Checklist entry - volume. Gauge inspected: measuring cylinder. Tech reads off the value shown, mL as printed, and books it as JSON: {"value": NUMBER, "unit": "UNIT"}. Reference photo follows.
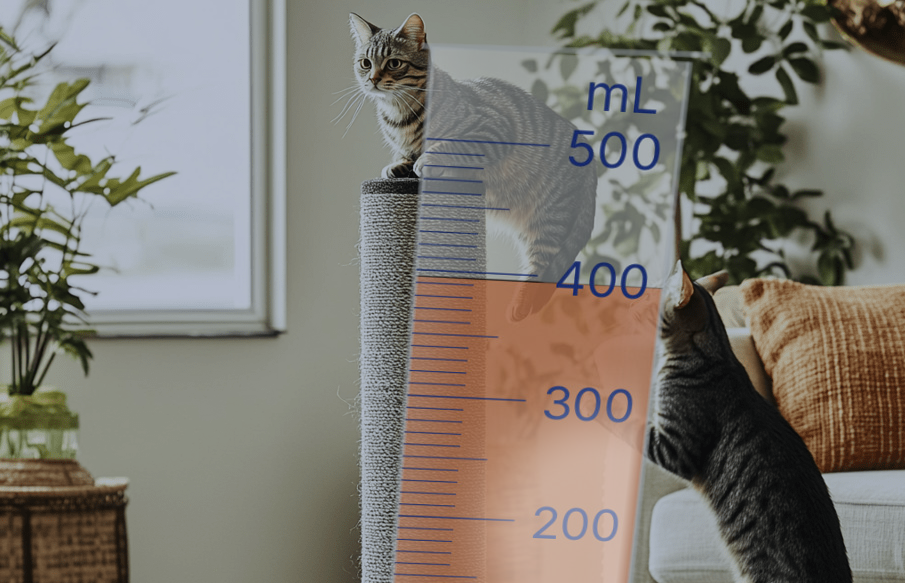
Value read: {"value": 395, "unit": "mL"}
